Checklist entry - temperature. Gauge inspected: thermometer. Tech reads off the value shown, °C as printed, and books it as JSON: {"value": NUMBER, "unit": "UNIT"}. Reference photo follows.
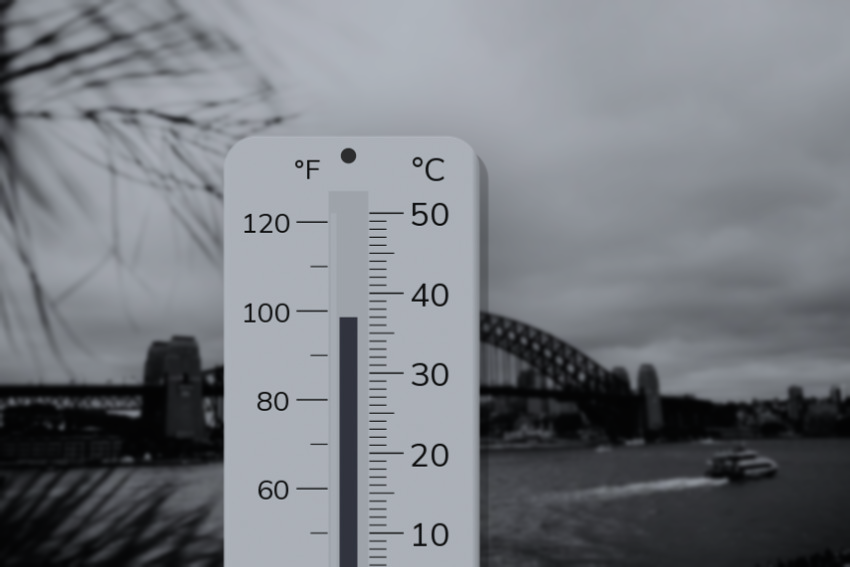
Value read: {"value": 37, "unit": "°C"}
